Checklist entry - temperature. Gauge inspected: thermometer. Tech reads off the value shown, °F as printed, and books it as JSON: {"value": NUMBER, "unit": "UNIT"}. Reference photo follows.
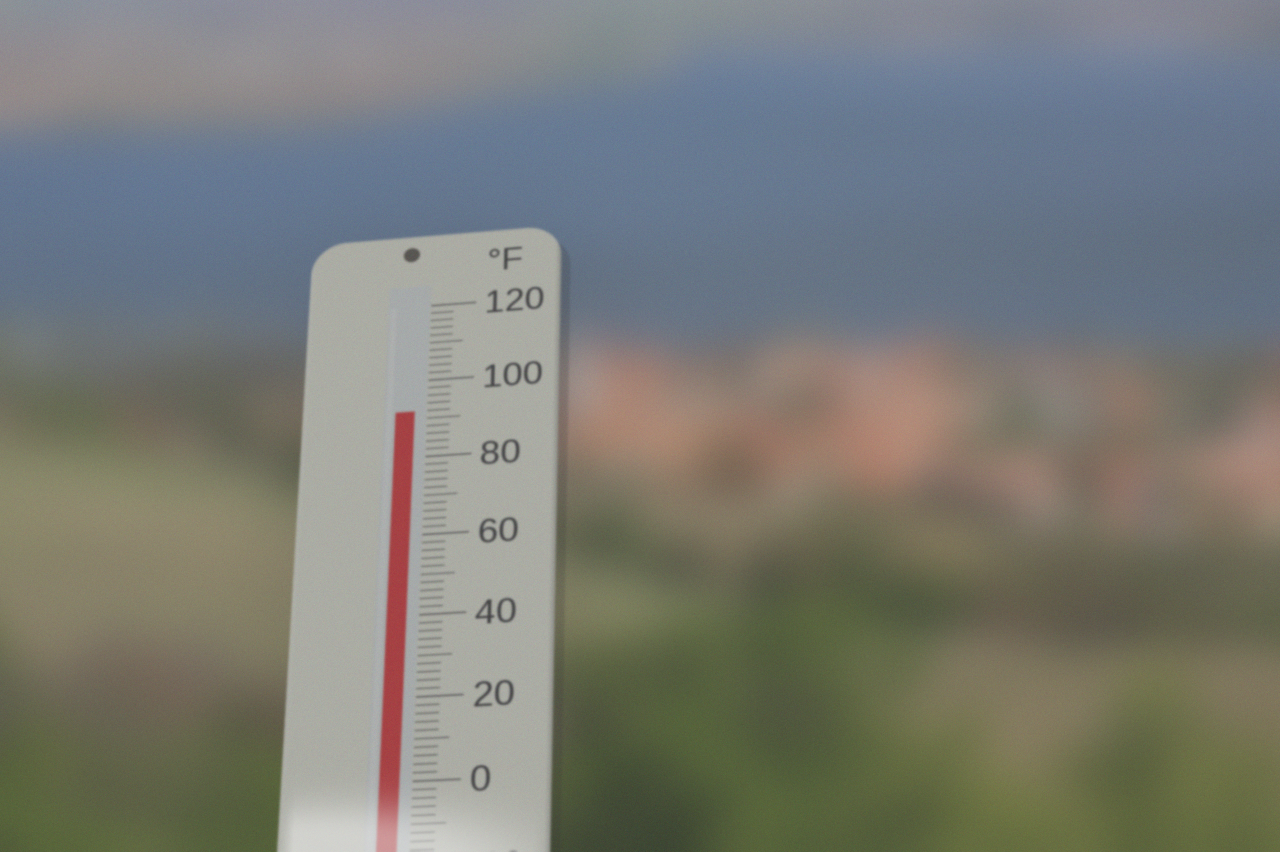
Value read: {"value": 92, "unit": "°F"}
